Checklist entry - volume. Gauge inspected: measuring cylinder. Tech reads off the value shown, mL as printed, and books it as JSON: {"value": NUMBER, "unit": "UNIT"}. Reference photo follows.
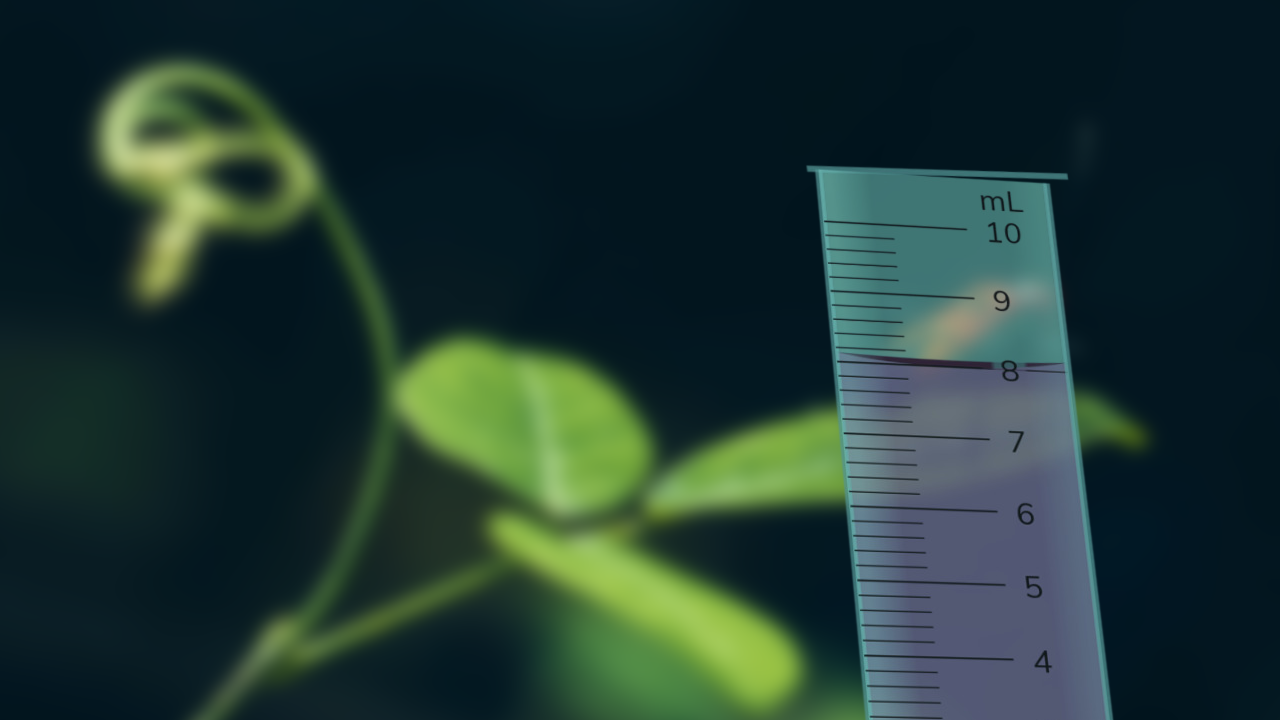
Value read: {"value": 8, "unit": "mL"}
